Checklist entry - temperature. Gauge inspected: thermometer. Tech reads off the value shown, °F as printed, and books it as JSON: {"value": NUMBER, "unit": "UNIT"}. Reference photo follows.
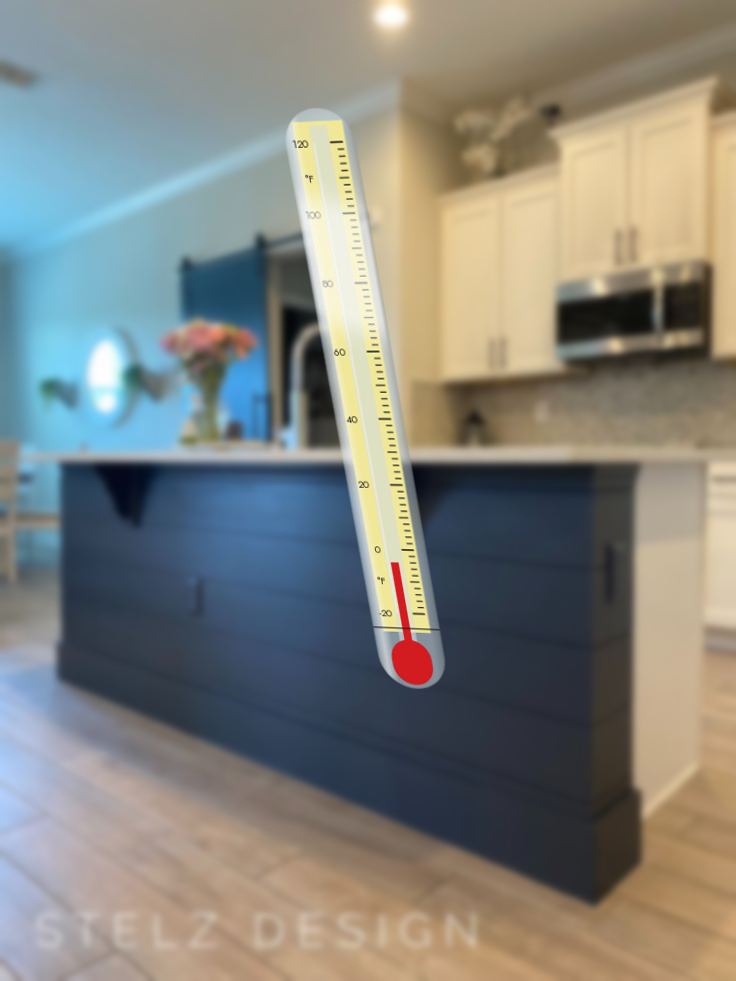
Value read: {"value": -4, "unit": "°F"}
